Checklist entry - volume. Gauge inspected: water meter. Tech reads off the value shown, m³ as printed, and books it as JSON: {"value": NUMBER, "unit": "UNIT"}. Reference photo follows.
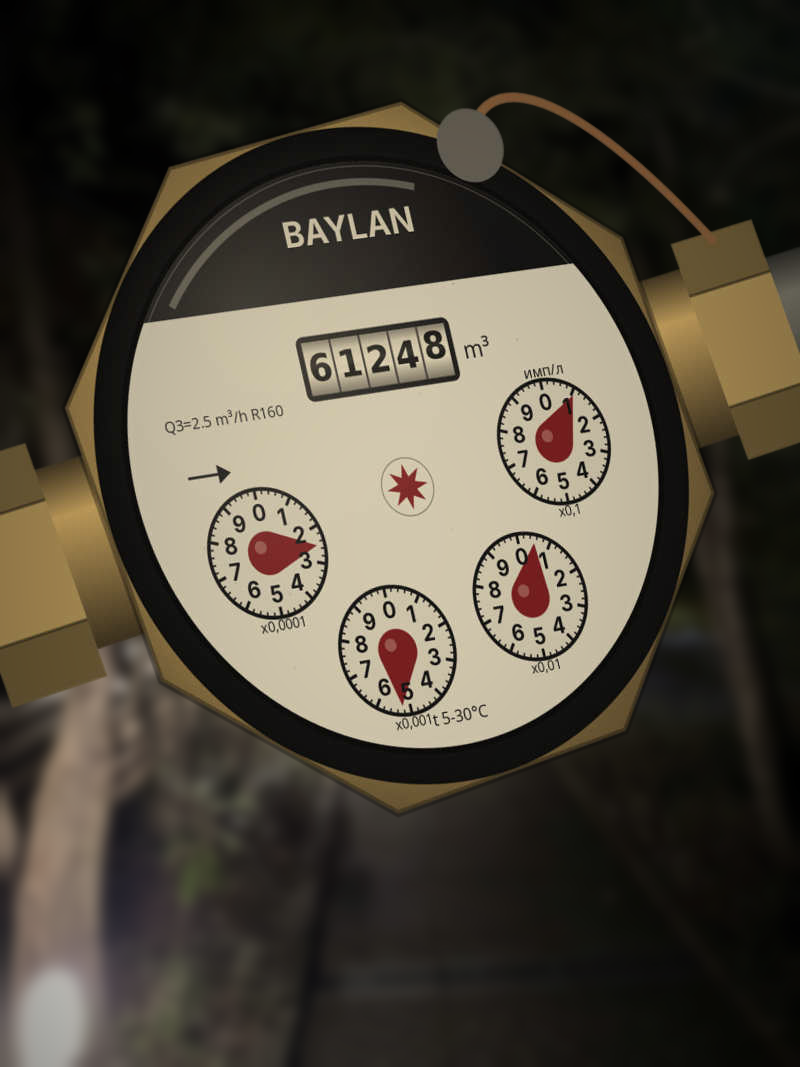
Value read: {"value": 61248.1052, "unit": "m³"}
